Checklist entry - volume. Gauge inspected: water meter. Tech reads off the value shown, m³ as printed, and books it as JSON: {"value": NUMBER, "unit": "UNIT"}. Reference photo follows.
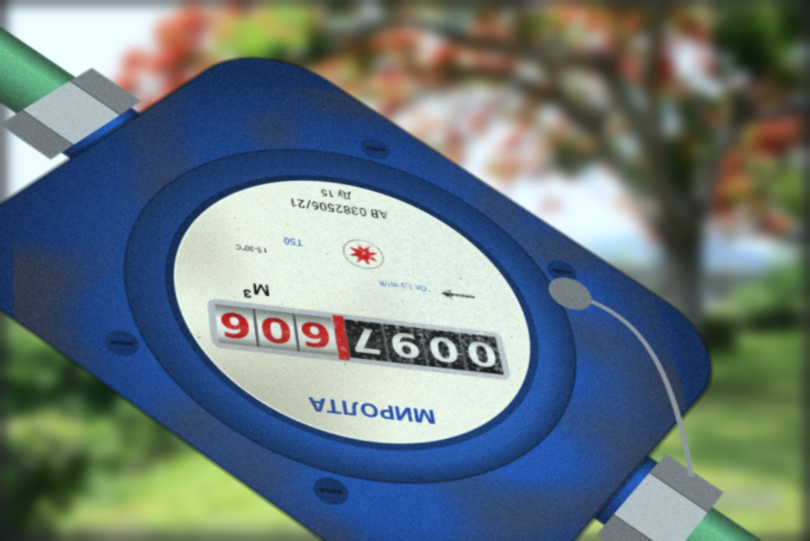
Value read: {"value": 97.606, "unit": "m³"}
